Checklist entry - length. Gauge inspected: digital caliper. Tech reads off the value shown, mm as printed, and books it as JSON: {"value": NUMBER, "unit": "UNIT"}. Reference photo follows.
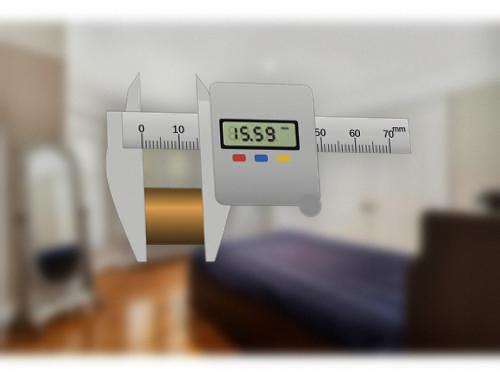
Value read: {"value": 15.59, "unit": "mm"}
